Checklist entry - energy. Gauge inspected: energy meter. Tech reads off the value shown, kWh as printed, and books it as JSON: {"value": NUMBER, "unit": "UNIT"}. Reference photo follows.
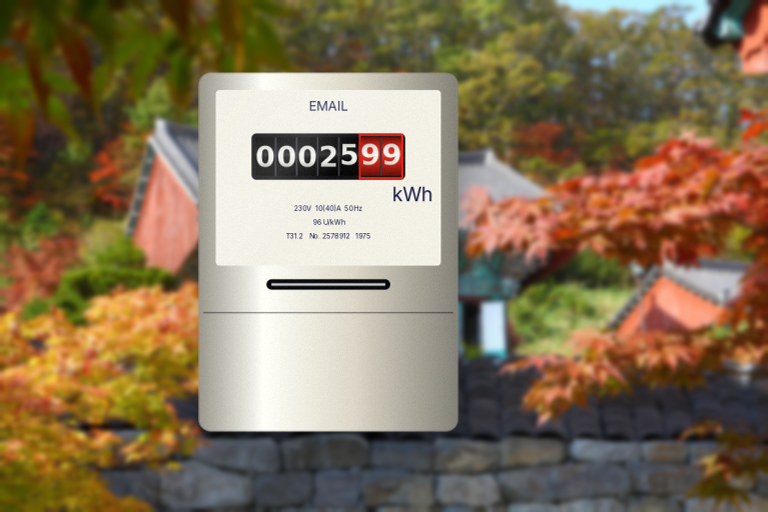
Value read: {"value": 25.99, "unit": "kWh"}
